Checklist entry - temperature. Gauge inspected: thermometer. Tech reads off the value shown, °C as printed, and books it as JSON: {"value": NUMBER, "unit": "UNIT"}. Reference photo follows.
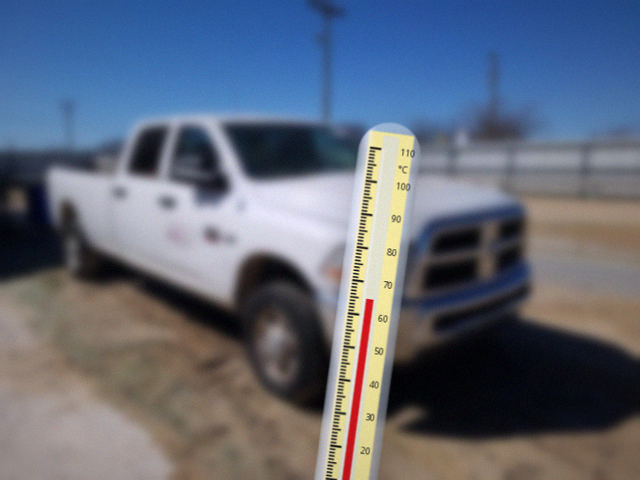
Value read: {"value": 65, "unit": "°C"}
